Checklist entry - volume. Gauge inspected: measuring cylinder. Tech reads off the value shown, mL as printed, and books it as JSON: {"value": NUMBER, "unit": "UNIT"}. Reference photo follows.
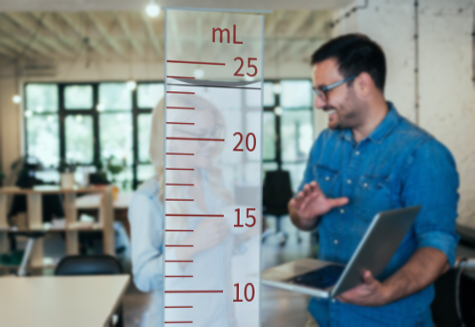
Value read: {"value": 23.5, "unit": "mL"}
